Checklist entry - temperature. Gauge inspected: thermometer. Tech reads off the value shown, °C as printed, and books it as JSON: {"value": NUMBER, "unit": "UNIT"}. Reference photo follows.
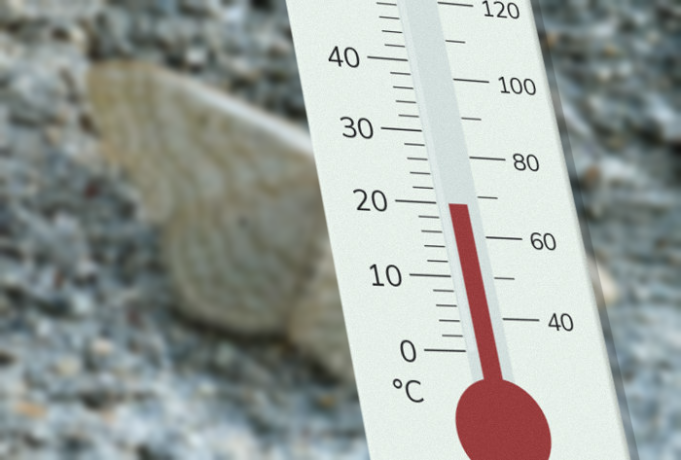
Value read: {"value": 20, "unit": "°C"}
